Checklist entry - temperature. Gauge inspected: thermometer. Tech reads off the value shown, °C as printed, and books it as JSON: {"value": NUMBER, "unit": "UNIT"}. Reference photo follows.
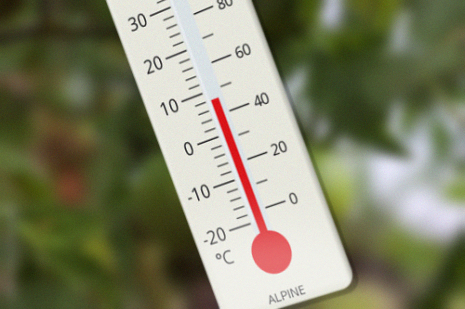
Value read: {"value": 8, "unit": "°C"}
